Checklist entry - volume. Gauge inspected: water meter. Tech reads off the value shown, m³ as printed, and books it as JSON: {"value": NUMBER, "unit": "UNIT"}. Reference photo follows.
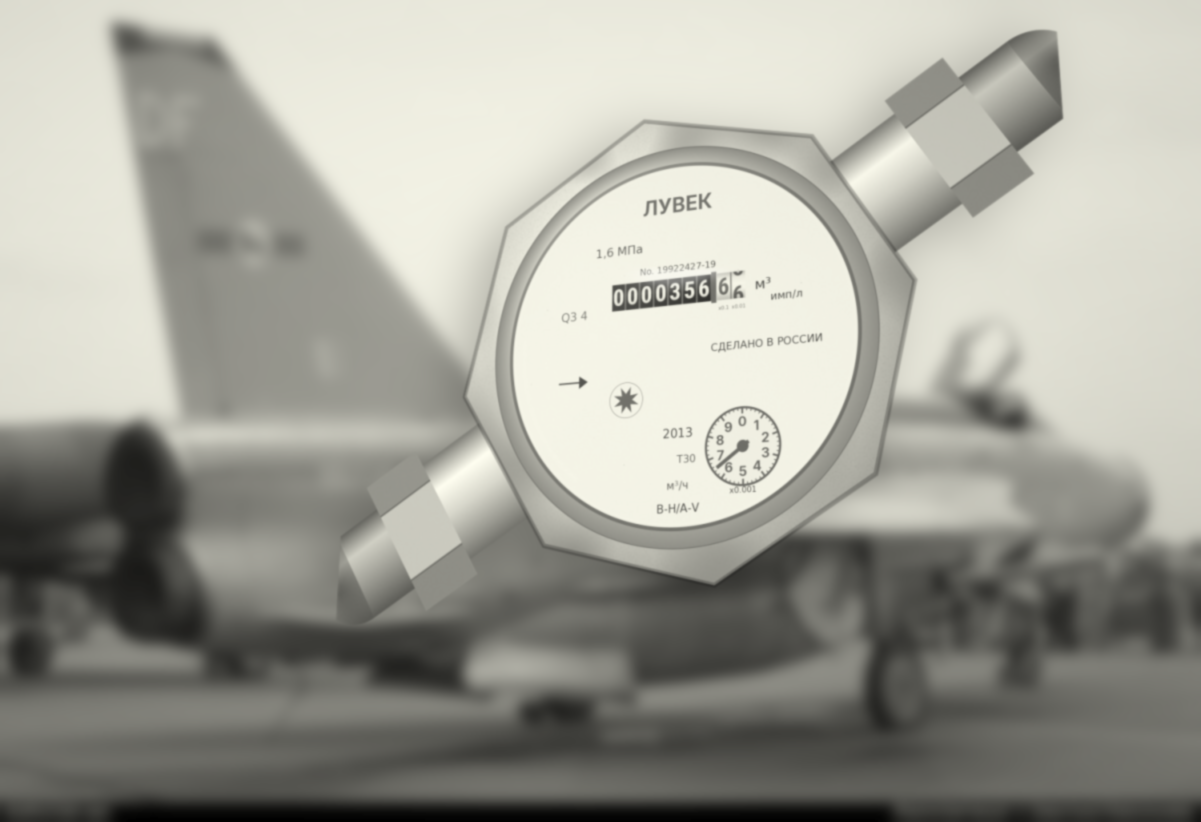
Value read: {"value": 356.656, "unit": "m³"}
